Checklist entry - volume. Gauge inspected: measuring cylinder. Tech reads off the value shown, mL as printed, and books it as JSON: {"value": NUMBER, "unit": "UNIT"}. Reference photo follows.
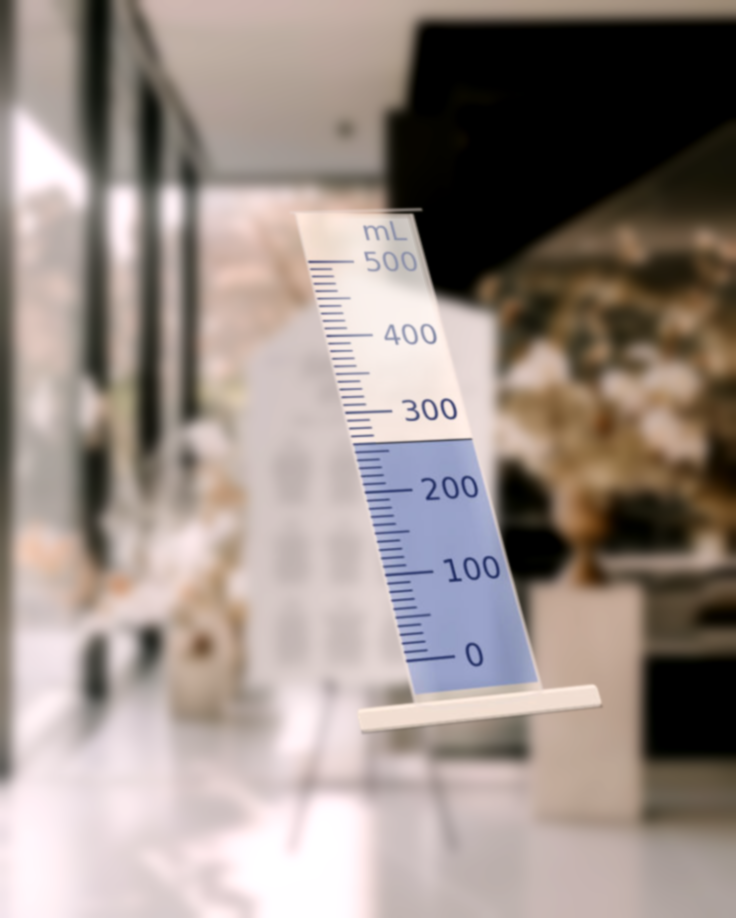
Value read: {"value": 260, "unit": "mL"}
